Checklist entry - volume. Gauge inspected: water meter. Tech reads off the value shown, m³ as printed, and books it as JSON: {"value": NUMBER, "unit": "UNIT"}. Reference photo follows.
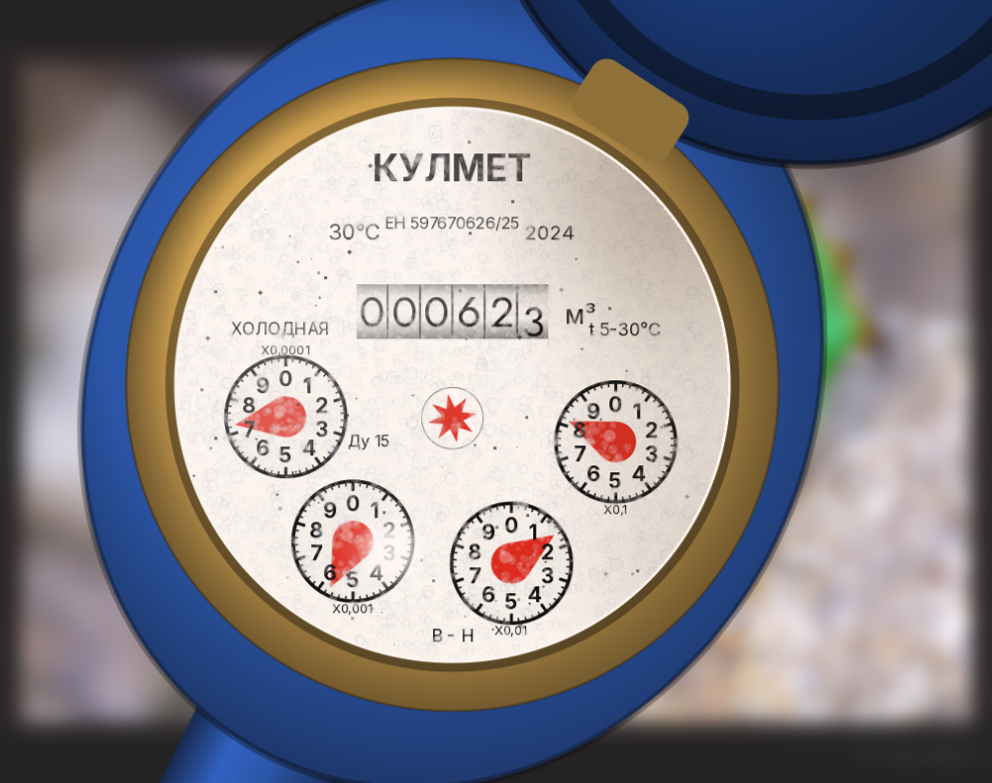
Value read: {"value": 622.8157, "unit": "m³"}
